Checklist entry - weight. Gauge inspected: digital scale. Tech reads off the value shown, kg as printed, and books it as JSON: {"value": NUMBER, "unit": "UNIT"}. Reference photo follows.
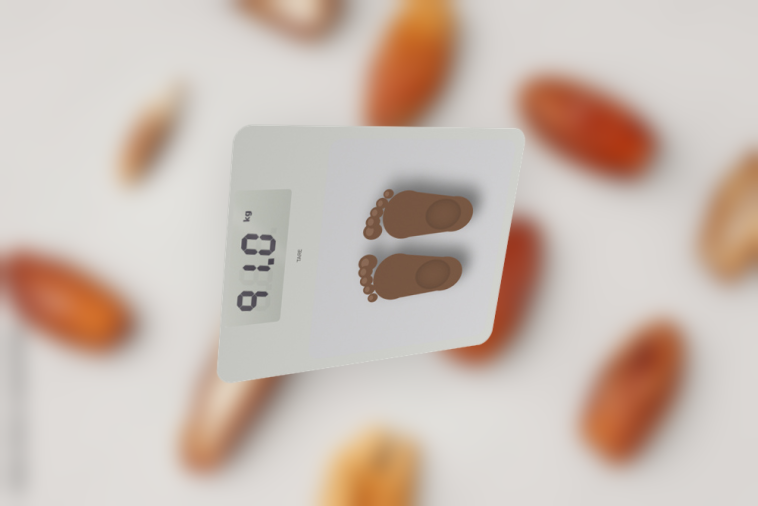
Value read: {"value": 91.0, "unit": "kg"}
